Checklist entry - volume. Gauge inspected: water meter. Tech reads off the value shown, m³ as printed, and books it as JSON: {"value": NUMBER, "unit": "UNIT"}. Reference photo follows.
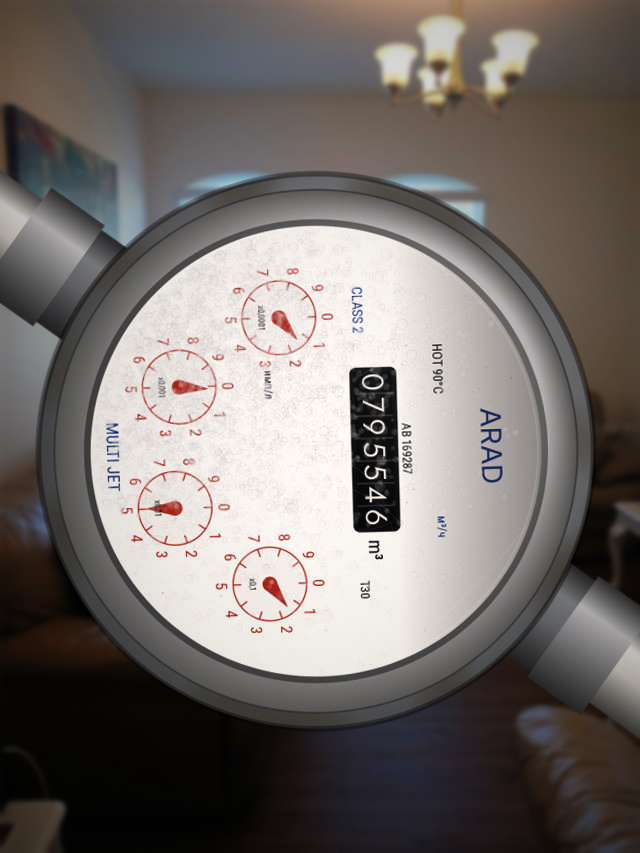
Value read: {"value": 795546.1501, "unit": "m³"}
